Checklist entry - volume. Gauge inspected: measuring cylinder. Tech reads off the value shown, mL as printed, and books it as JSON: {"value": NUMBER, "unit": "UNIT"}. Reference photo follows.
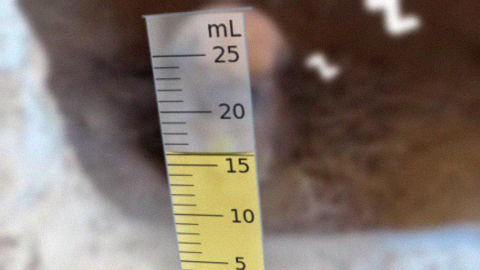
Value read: {"value": 16, "unit": "mL"}
